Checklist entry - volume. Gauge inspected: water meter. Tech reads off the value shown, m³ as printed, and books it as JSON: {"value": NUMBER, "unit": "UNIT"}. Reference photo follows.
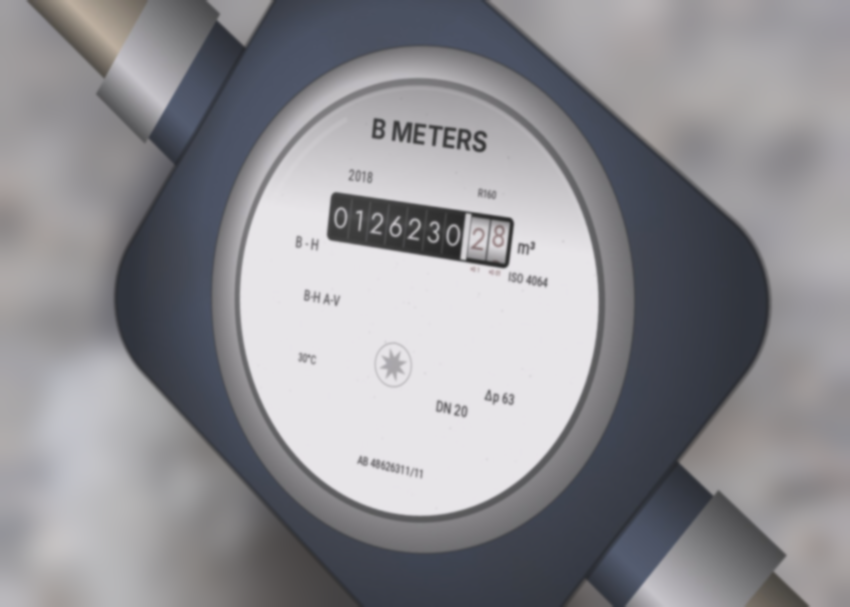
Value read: {"value": 126230.28, "unit": "m³"}
